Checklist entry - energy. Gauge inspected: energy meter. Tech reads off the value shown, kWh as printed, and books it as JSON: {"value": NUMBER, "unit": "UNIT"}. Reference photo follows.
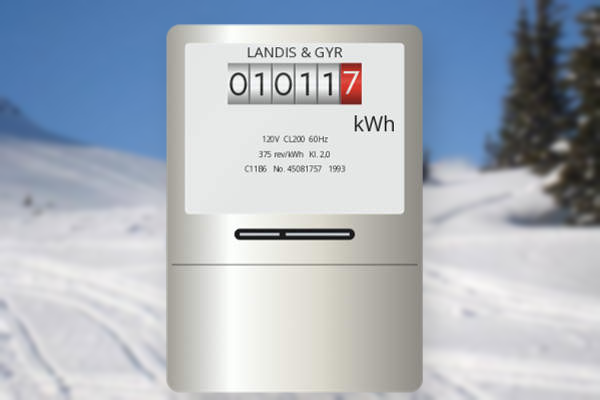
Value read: {"value": 1011.7, "unit": "kWh"}
